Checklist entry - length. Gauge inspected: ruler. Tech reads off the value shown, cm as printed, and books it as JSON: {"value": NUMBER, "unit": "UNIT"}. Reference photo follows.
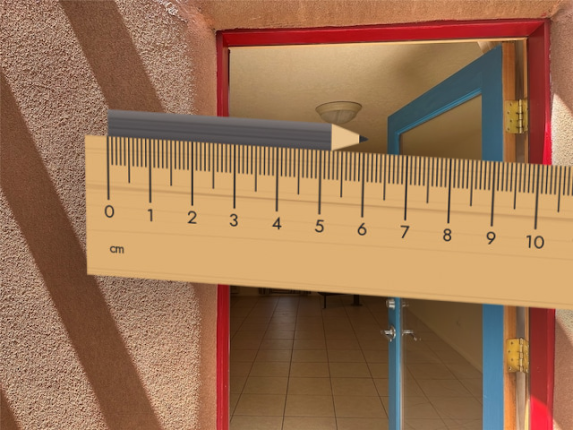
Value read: {"value": 6.1, "unit": "cm"}
